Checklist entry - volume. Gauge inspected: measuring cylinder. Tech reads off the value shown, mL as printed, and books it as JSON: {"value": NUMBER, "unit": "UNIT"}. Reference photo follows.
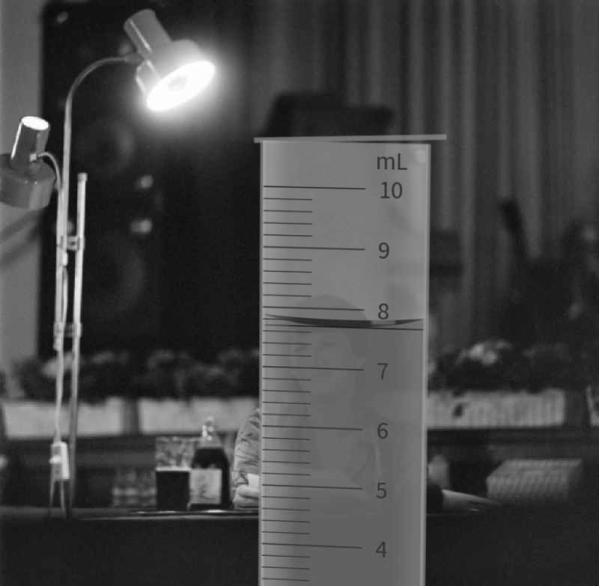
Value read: {"value": 7.7, "unit": "mL"}
